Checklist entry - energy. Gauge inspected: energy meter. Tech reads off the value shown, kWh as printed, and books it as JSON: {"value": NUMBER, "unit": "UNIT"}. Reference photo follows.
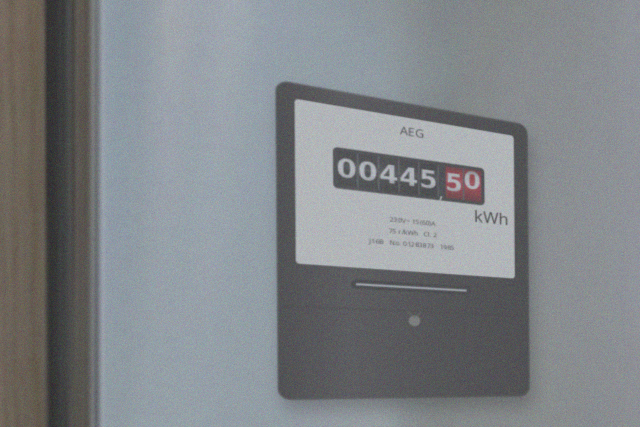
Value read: {"value": 445.50, "unit": "kWh"}
